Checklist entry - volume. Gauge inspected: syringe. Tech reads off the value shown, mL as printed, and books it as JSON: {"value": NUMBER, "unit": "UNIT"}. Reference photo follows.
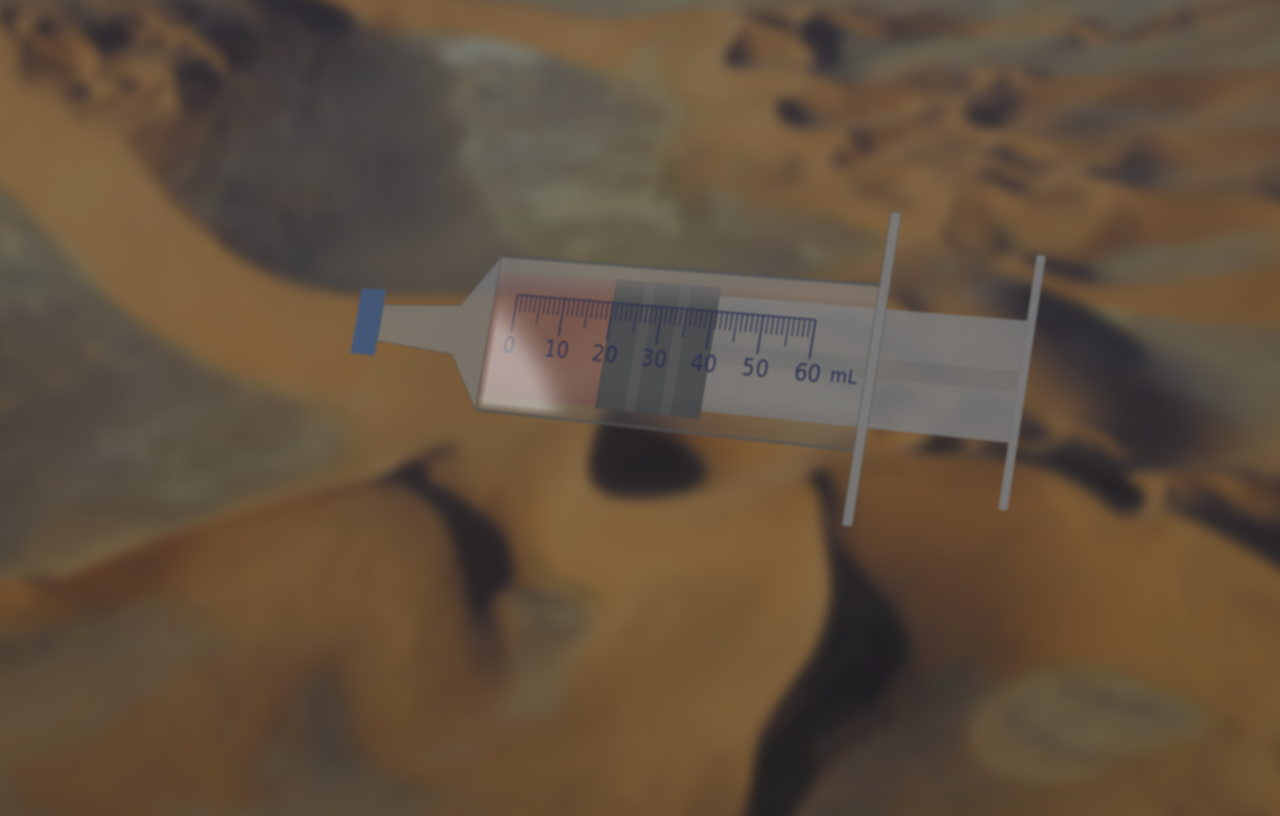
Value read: {"value": 20, "unit": "mL"}
